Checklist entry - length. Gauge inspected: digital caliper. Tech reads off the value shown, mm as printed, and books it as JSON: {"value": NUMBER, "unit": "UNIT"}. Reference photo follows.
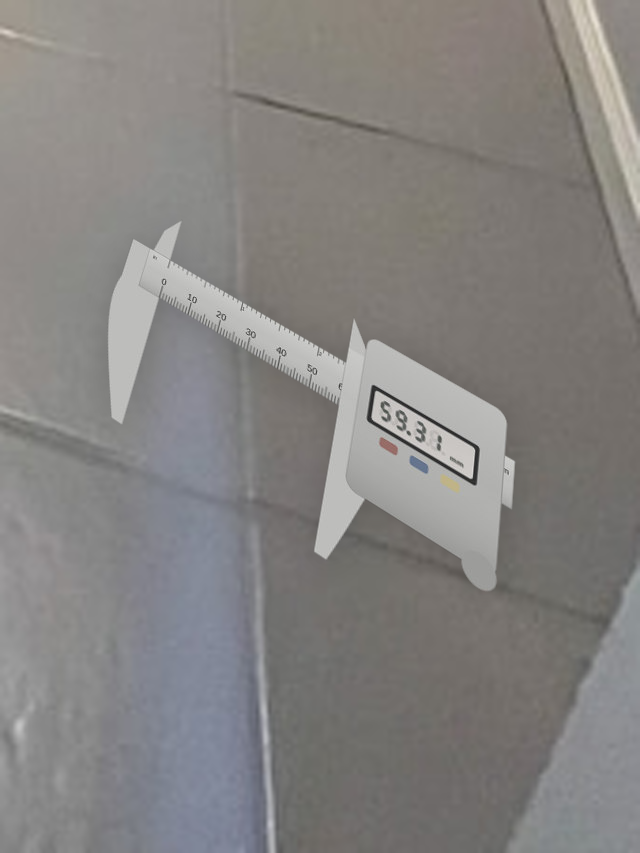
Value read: {"value": 59.31, "unit": "mm"}
